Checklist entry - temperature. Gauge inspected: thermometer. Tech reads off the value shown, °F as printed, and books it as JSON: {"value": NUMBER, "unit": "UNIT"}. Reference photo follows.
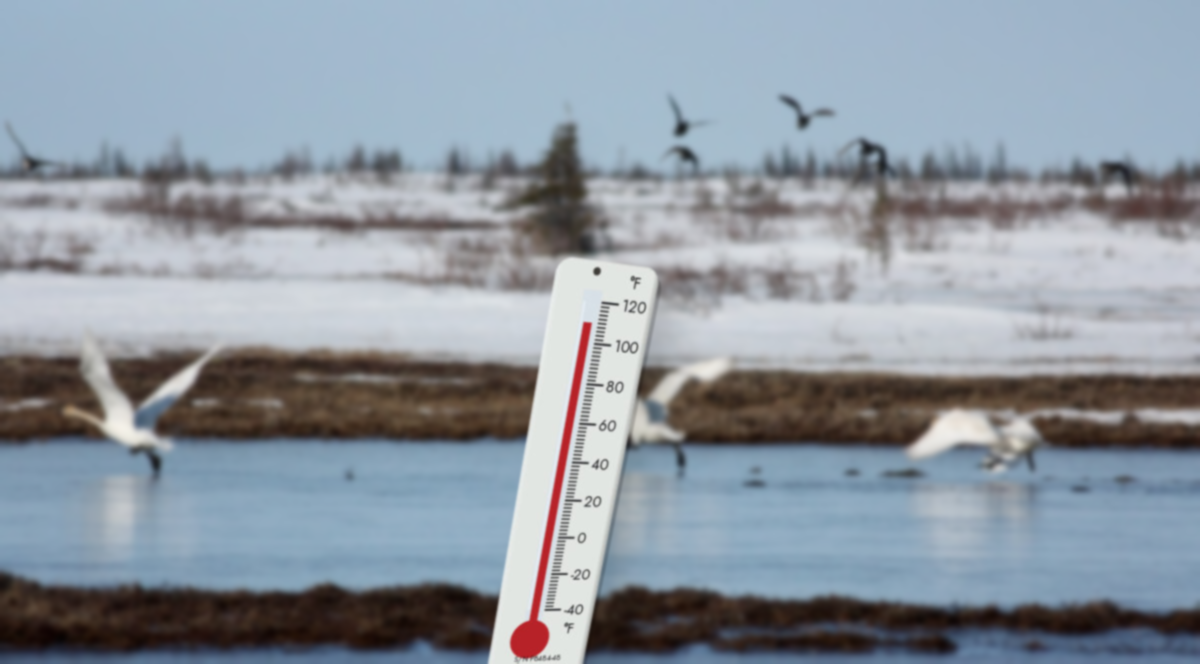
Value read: {"value": 110, "unit": "°F"}
